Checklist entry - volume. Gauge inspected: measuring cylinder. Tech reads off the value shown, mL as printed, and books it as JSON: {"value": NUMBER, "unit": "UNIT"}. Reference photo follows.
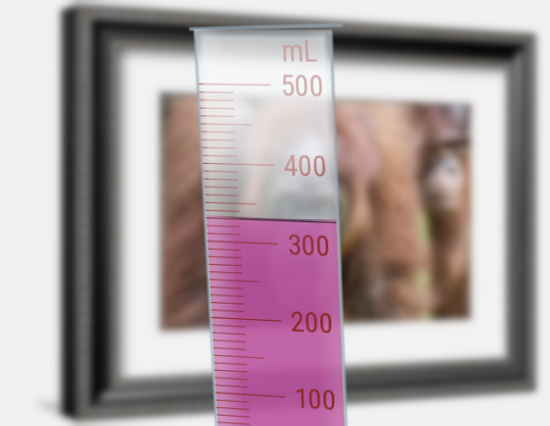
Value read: {"value": 330, "unit": "mL"}
